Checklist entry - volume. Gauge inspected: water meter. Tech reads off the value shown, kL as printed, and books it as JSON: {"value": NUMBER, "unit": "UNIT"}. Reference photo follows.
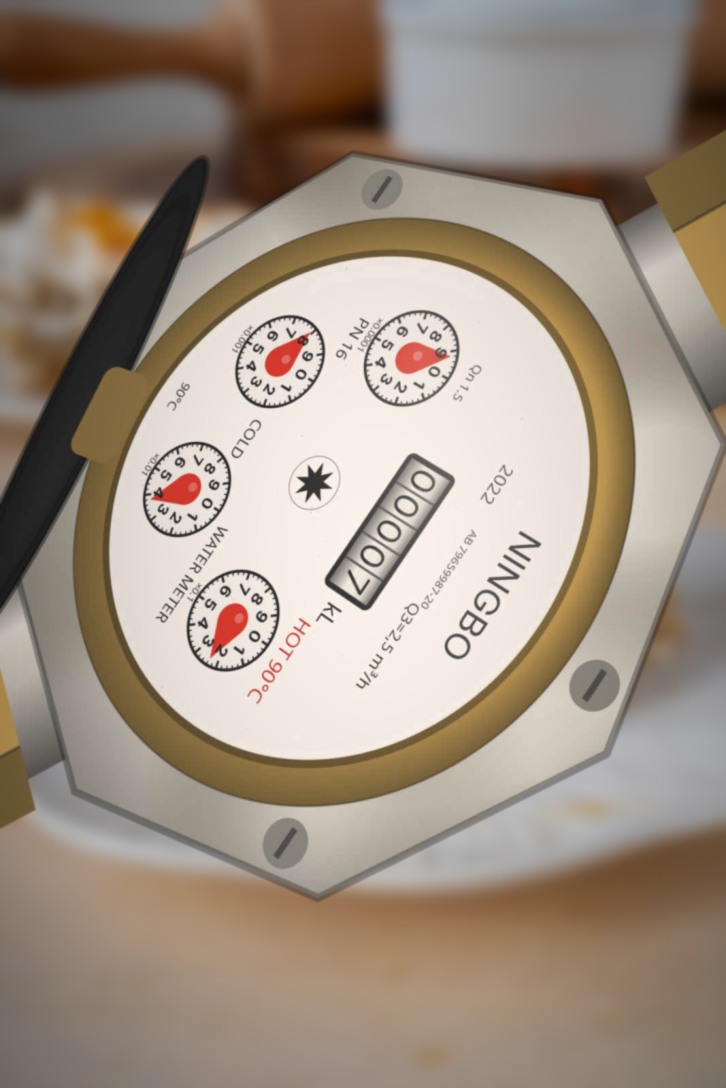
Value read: {"value": 7.2379, "unit": "kL"}
